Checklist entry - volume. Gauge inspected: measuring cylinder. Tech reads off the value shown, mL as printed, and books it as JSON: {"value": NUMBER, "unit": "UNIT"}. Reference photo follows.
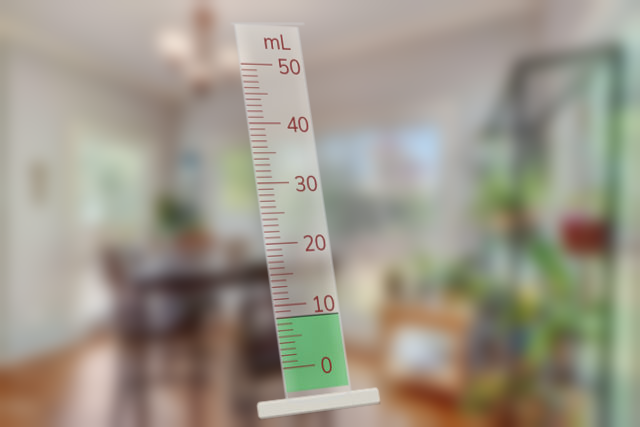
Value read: {"value": 8, "unit": "mL"}
